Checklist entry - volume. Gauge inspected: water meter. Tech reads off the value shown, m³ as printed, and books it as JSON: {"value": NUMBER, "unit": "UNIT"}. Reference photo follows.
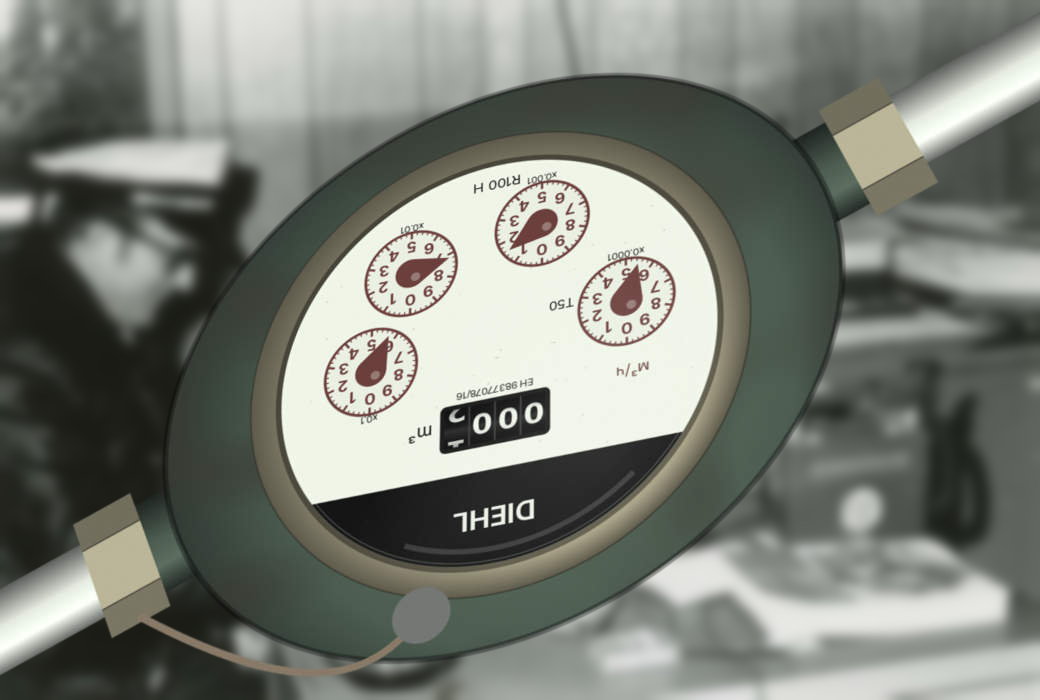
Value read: {"value": 1.5715, "unit": "m³"}
